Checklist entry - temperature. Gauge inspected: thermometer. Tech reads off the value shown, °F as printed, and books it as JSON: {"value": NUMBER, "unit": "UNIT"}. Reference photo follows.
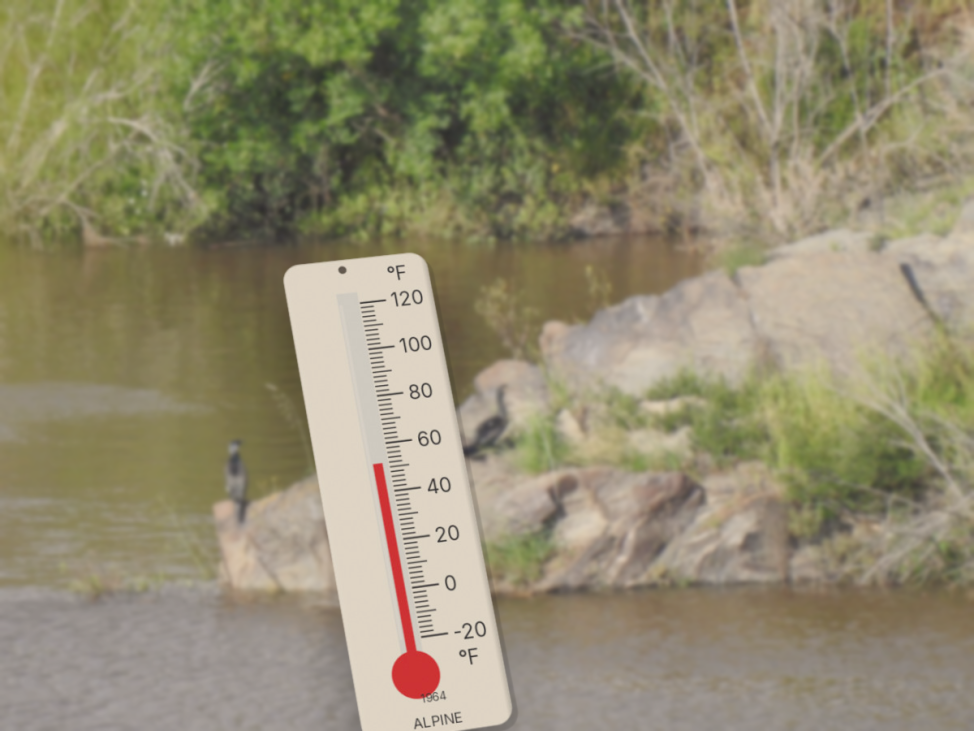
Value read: {"value": 52, "unit": "°F"}
